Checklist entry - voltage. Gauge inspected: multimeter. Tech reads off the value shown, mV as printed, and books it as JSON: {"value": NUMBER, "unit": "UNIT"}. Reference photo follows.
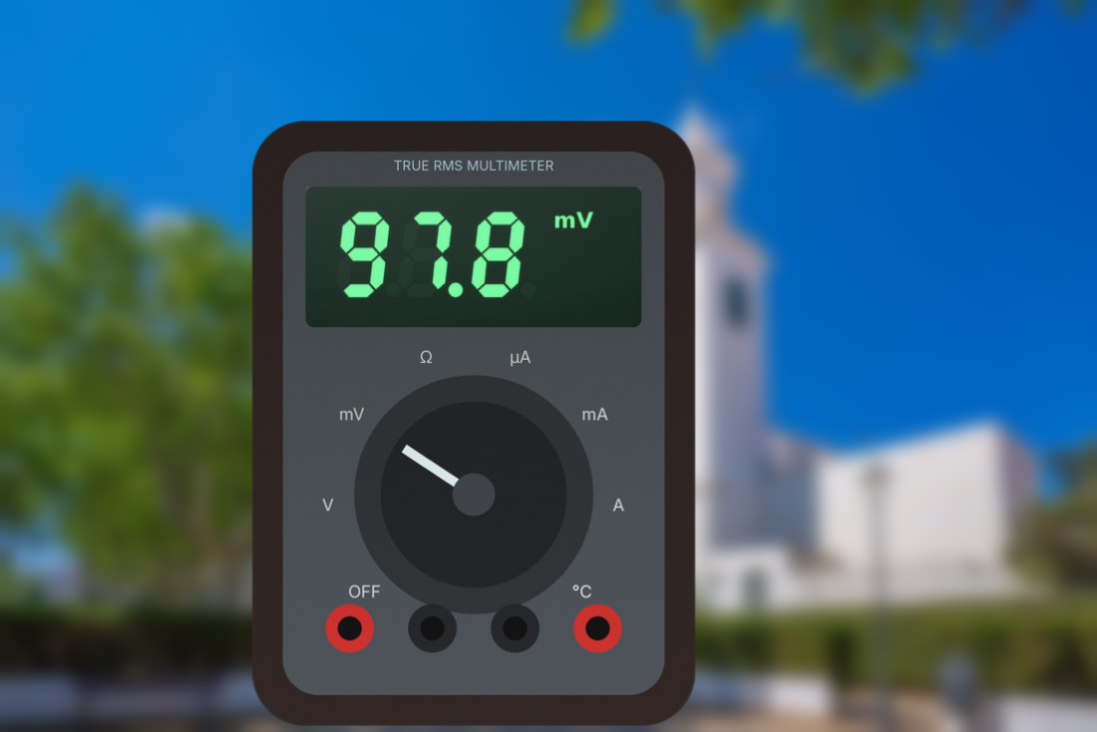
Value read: {"value": 97.8, "unit": "mV"}
